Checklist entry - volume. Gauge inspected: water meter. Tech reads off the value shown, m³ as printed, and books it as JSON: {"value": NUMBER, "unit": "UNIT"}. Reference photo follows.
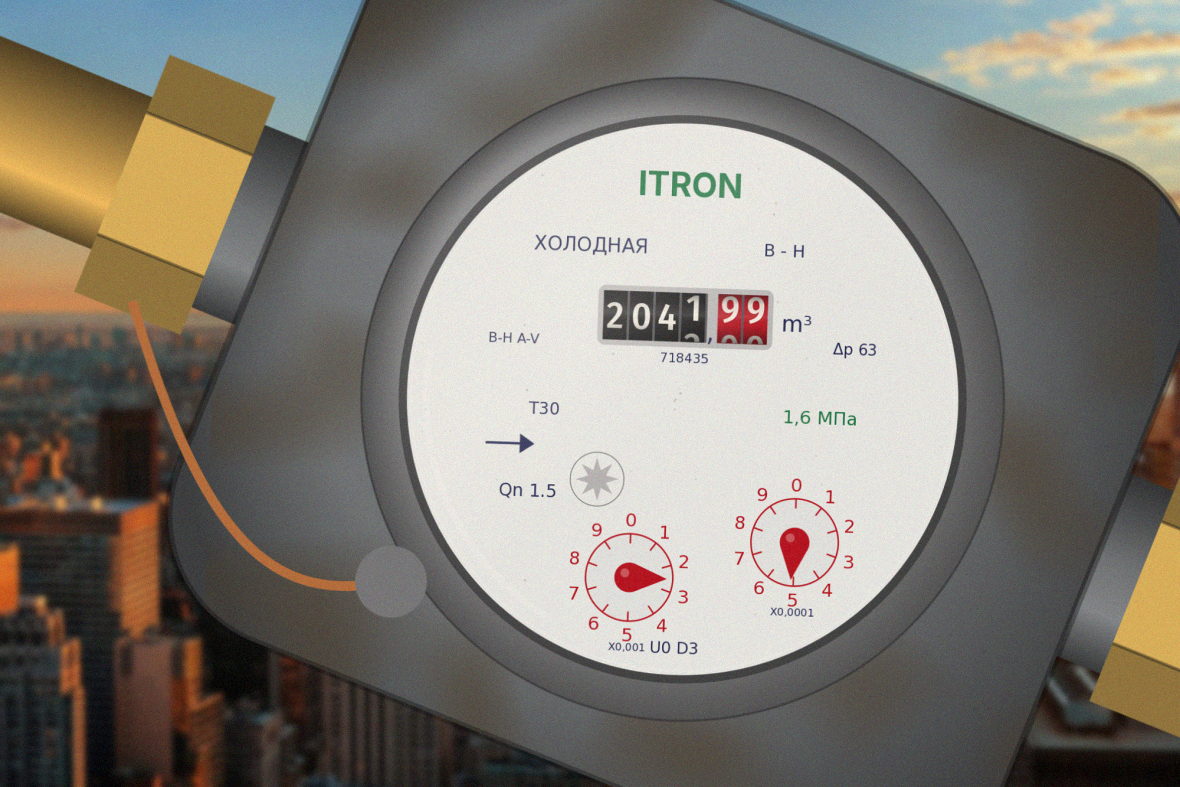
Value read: {"value": 2041.9925, "unit": "m³"}
